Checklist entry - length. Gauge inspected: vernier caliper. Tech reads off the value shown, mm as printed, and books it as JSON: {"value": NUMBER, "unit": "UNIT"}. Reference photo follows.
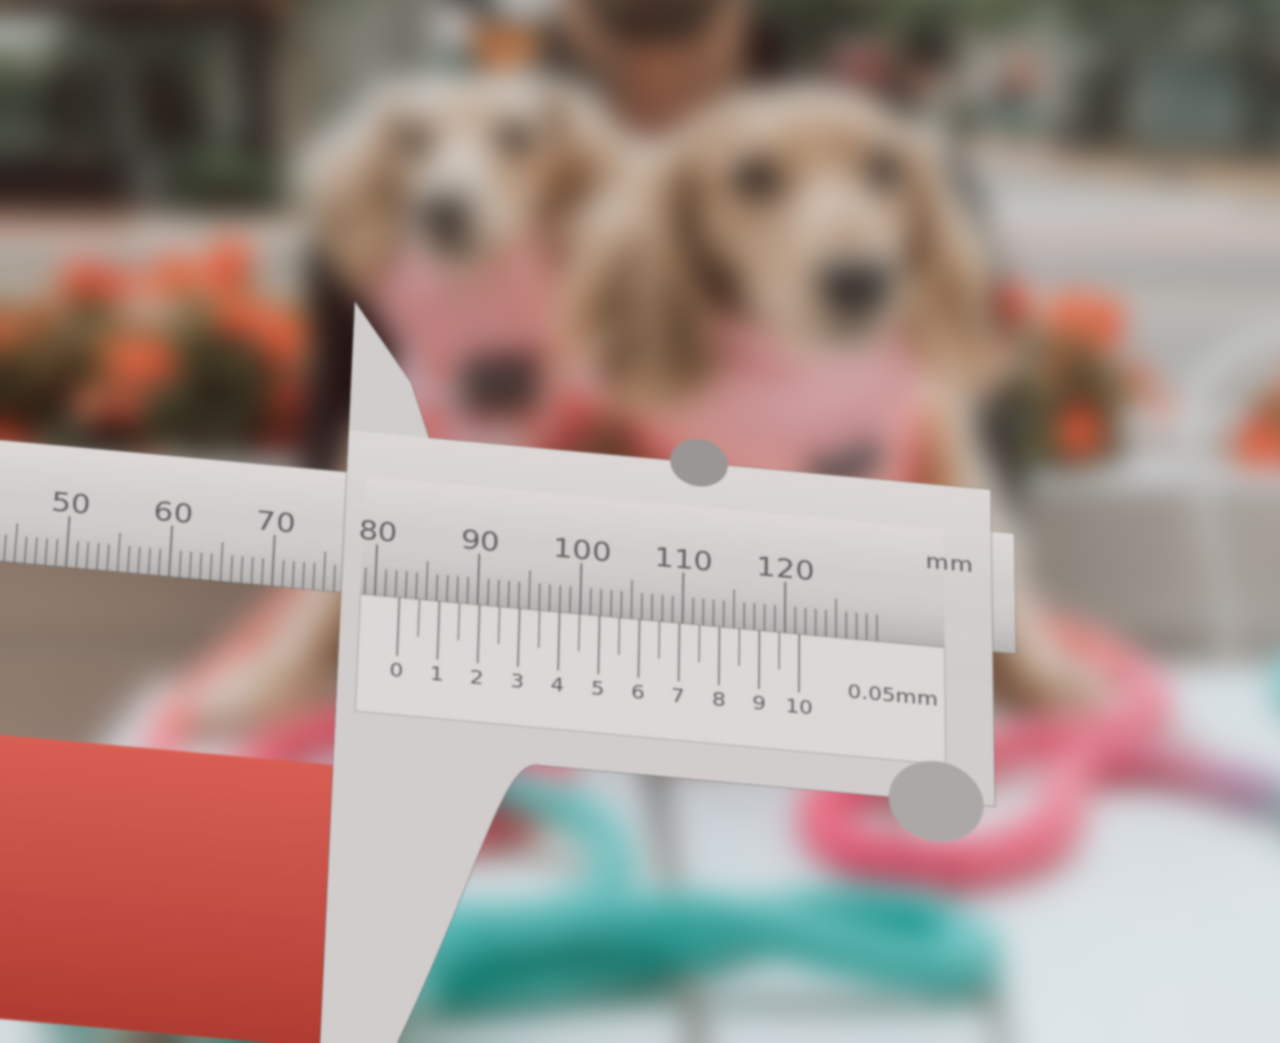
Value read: {"value": 82.4, "unit": "mm"}
